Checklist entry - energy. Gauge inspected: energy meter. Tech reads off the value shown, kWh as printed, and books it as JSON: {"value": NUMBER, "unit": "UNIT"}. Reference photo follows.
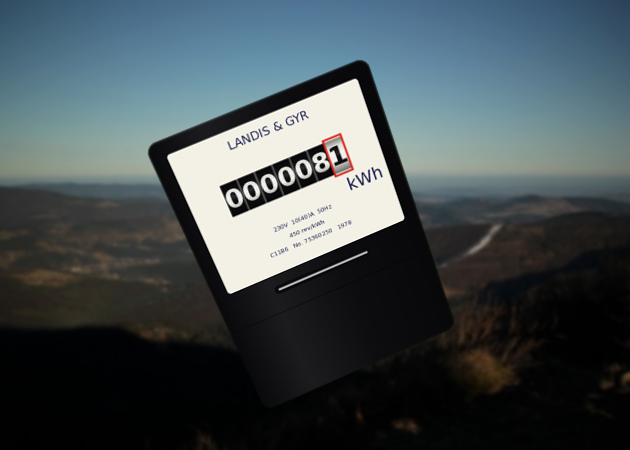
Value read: {"value": 8.1, "unit": "kWh"}
